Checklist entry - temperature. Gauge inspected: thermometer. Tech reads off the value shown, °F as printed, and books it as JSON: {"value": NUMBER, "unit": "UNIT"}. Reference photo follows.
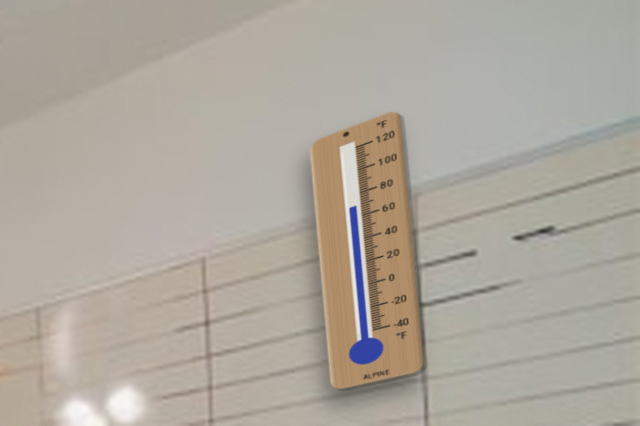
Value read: {"value": 70, "unit": "°F"}
